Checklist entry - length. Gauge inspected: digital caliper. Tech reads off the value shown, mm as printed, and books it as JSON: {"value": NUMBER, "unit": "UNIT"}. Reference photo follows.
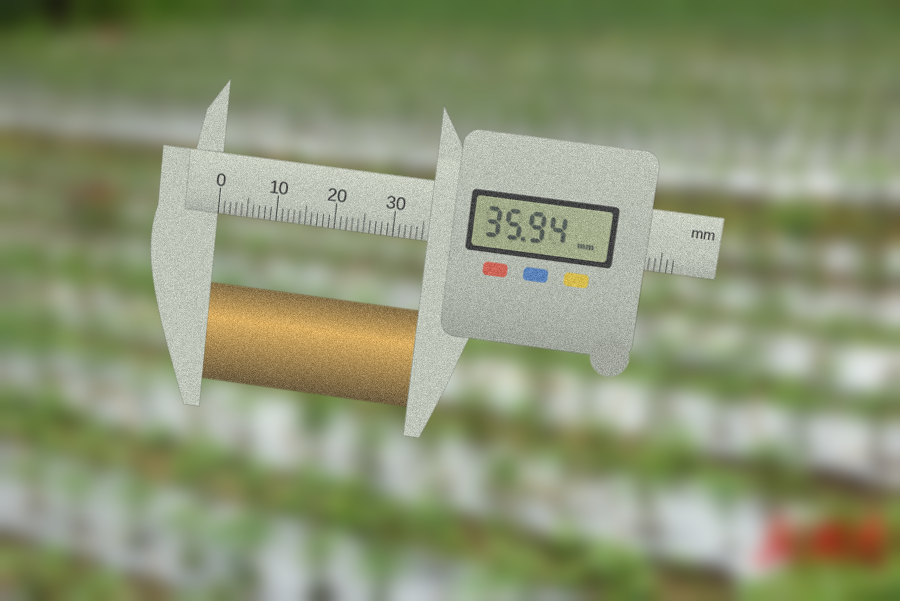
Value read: {"value": 35.94, "unit": "mm"}
